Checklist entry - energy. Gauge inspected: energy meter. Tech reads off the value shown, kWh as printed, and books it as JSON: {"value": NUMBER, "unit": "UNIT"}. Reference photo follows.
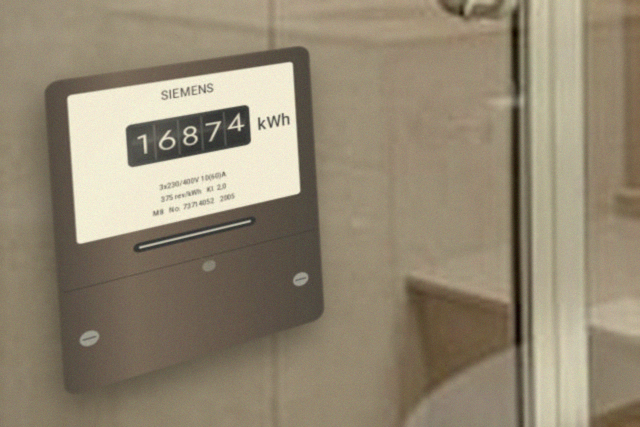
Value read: {"value": 16874, "unit": "kWh"}
